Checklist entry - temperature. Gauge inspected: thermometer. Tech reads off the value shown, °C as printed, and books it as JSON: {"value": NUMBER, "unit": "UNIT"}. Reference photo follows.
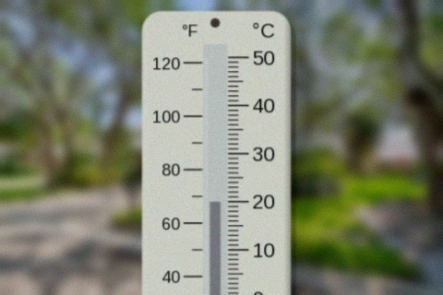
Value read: {"value": 20, "unit": "°C"}
